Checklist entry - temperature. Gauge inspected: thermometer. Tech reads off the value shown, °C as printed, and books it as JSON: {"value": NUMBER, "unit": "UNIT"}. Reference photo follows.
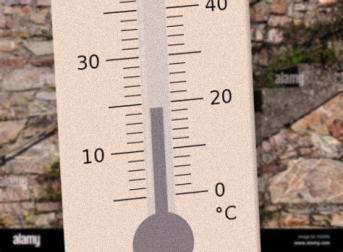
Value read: {"value": 19, "unit": "°C"}
